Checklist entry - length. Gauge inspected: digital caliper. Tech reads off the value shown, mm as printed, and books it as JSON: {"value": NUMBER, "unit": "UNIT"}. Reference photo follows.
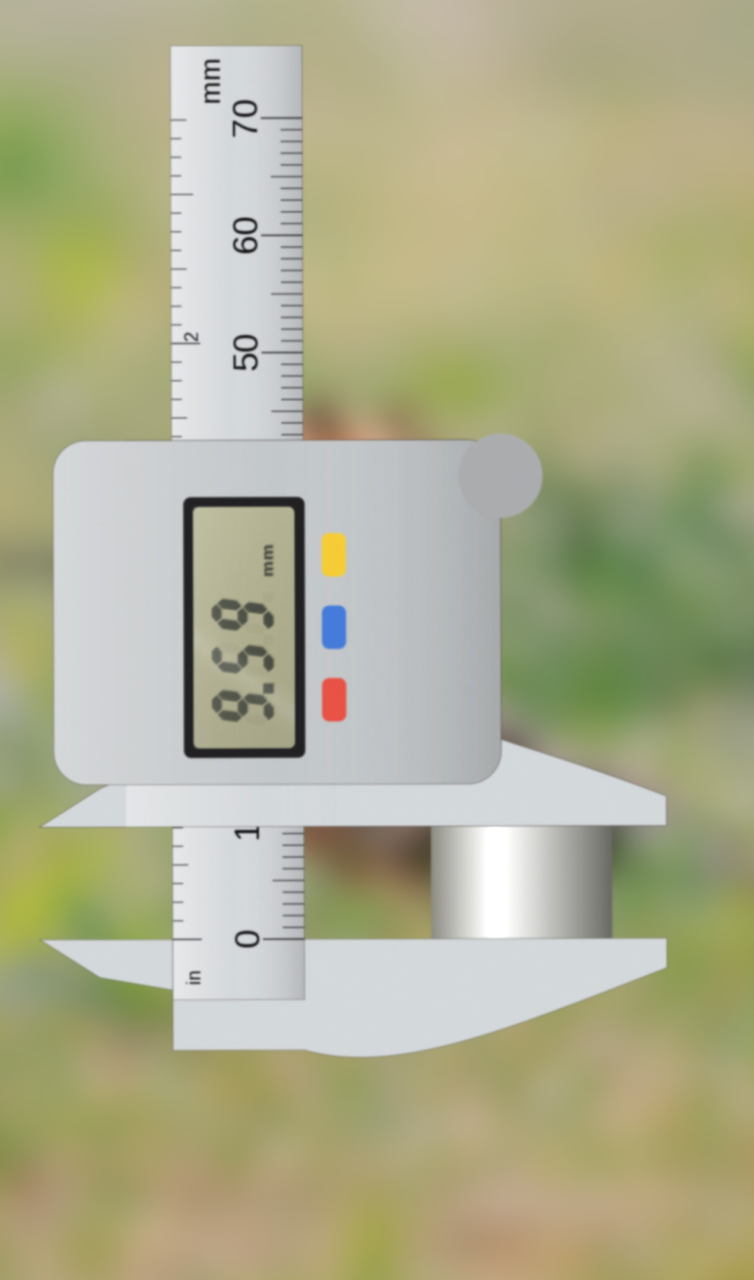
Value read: {"value": 9.59, "unit": "mm"}
